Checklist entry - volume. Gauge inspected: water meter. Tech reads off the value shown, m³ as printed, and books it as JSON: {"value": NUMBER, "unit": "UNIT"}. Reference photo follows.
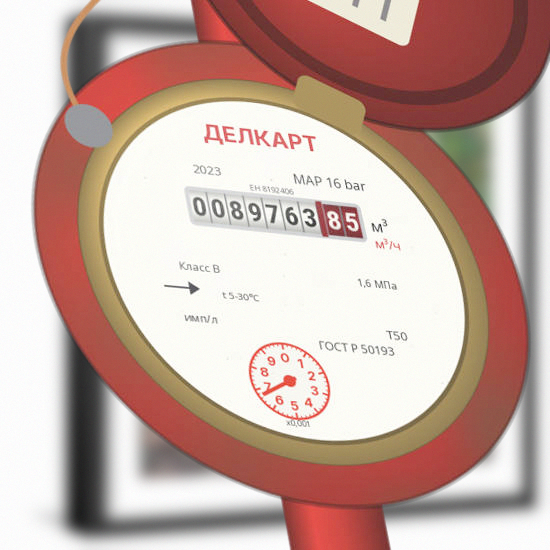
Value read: {"value": 89763.856, "unit": "m³"}
